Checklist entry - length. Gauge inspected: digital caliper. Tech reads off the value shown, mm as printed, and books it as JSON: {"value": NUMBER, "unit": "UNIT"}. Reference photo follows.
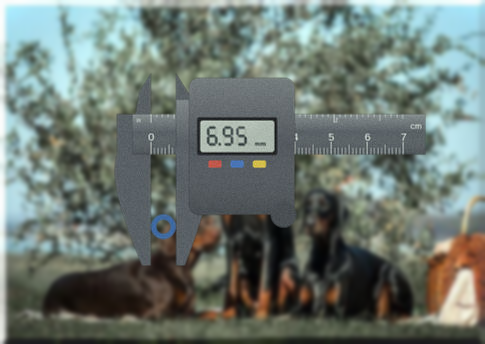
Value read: {"value": 6.95, "unit": "mm"}
